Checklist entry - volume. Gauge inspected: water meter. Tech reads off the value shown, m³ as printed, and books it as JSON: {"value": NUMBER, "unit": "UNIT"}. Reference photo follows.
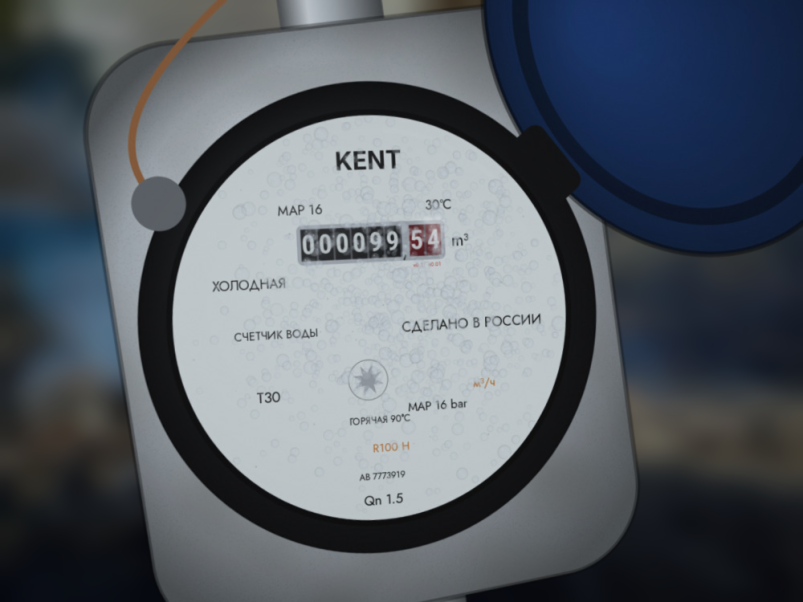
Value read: {"value": 99.54, "unit": "m³"}
